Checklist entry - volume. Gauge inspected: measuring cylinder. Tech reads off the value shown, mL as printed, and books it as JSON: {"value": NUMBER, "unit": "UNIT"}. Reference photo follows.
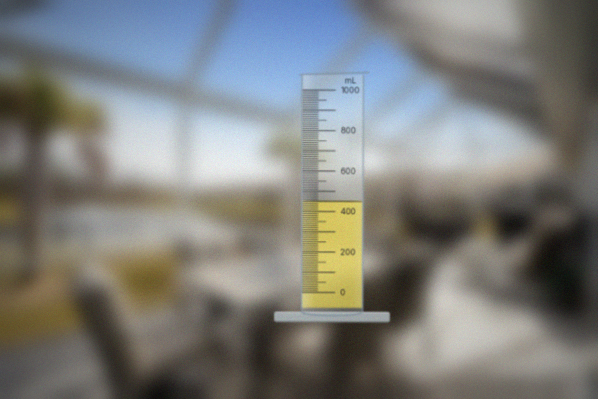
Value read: {"value": 450, "unit": "mL"}
